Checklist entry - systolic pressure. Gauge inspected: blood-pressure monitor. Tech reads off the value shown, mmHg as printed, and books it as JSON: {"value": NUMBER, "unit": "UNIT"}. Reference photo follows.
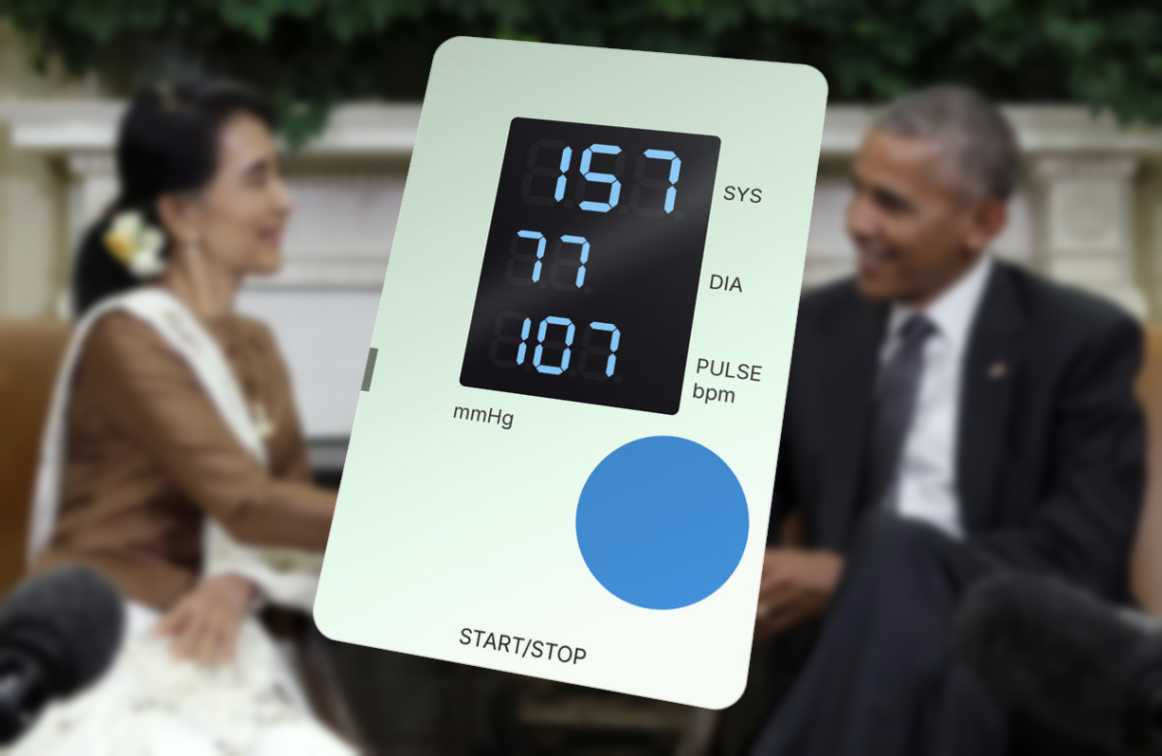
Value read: {"value": 157, "unit": "mmHg"}
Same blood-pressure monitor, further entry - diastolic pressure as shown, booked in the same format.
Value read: {"value": 77, "unit": "mmHg"}
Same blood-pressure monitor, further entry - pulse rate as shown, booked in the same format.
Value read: {"value": 107, "unit": "bpm"}
